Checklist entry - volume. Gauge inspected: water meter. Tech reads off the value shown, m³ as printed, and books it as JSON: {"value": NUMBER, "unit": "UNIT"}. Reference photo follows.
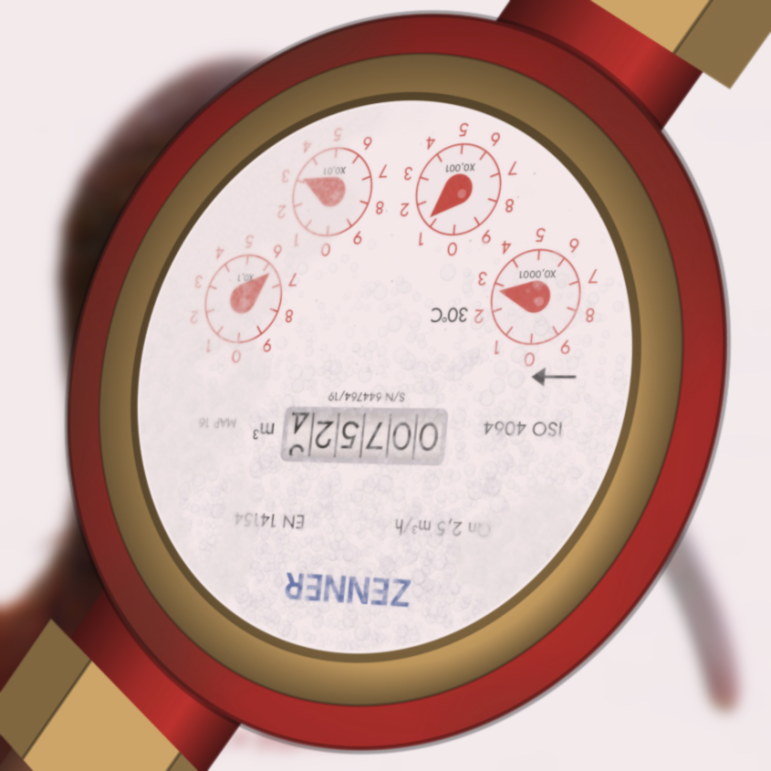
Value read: {"value": 7523.6312, "unit": "m³"}
